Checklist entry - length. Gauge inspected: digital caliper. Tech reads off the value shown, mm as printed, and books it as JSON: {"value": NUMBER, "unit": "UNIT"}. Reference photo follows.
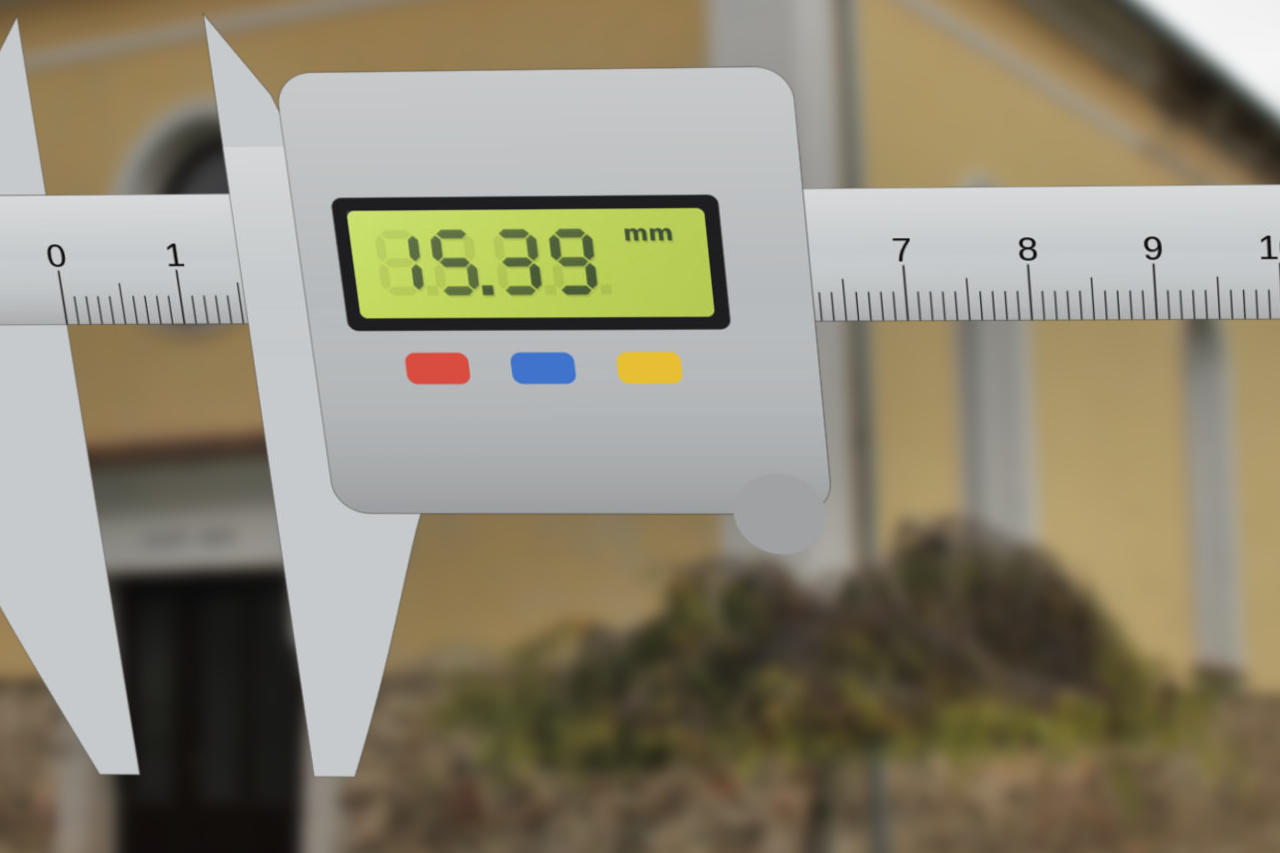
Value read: {"value": 15.39, "unit": "mm"}
